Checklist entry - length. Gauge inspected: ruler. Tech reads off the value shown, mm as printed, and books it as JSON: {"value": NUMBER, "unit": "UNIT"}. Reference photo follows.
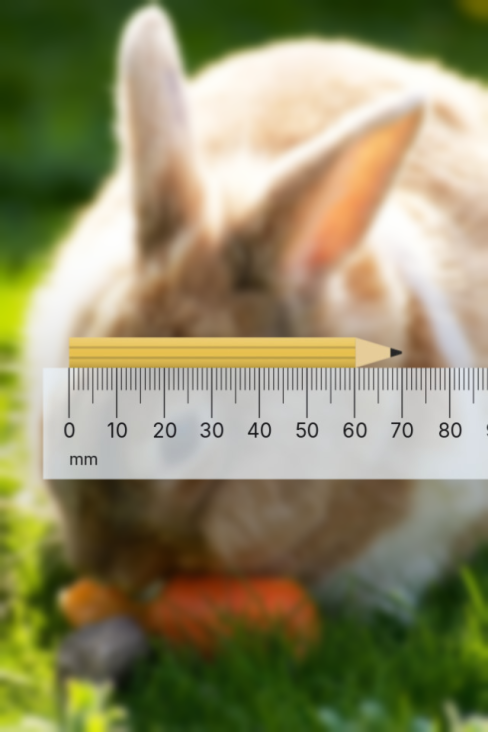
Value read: {"value": 70, "unit": "mm"}
